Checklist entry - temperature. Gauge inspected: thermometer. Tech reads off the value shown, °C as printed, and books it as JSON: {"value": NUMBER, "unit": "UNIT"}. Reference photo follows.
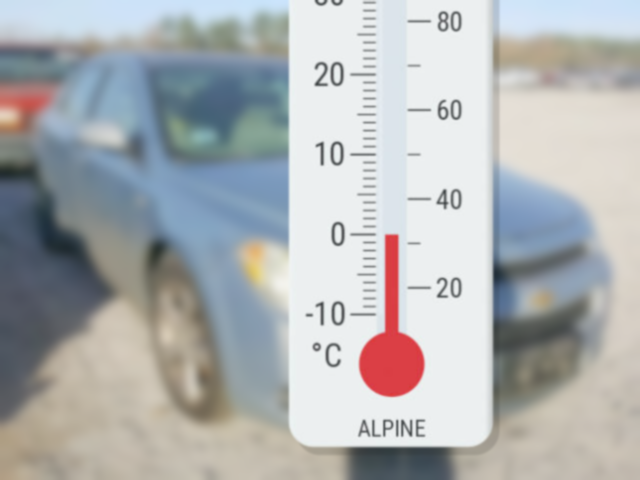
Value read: {"value": 0, "unit": "°C"}
